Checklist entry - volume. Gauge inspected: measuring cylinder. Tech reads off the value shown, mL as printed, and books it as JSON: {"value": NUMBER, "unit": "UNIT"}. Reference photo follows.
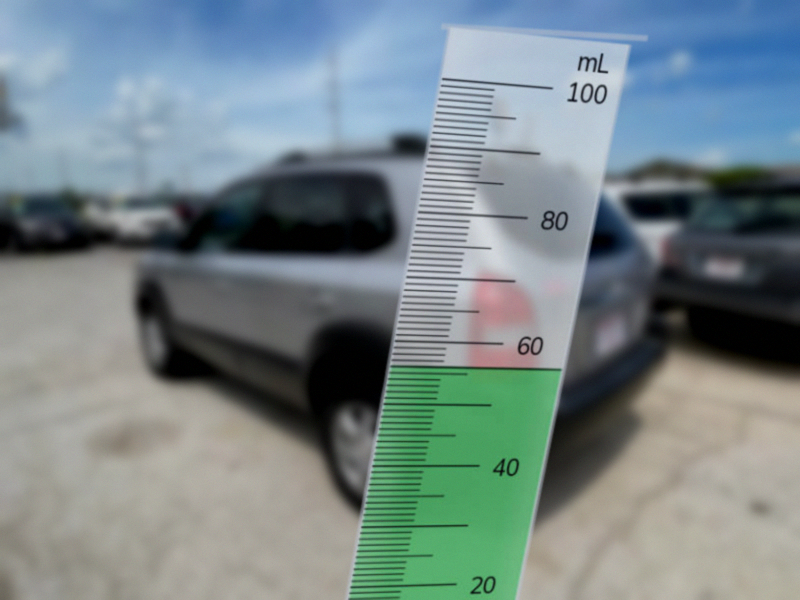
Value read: {"value": 56, "unit": "mL"}
